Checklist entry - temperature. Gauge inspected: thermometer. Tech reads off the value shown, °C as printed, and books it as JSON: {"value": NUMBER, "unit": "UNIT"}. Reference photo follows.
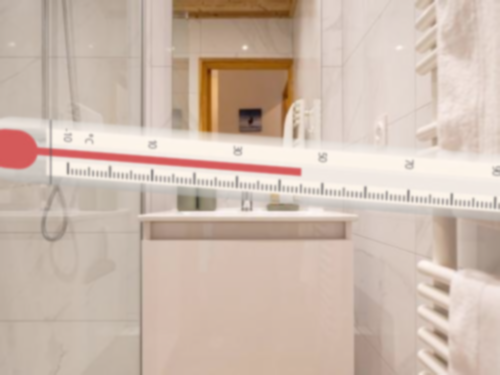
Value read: {"value": 45, "unit": "°C"}
